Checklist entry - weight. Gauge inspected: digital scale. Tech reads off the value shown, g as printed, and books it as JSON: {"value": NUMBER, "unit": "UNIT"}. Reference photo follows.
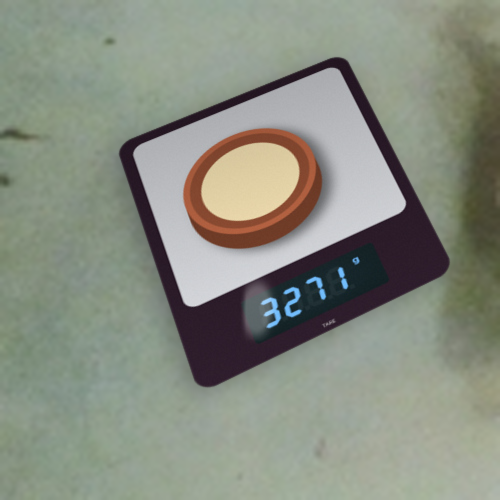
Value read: {"value": 3271, "unit": "g"}
